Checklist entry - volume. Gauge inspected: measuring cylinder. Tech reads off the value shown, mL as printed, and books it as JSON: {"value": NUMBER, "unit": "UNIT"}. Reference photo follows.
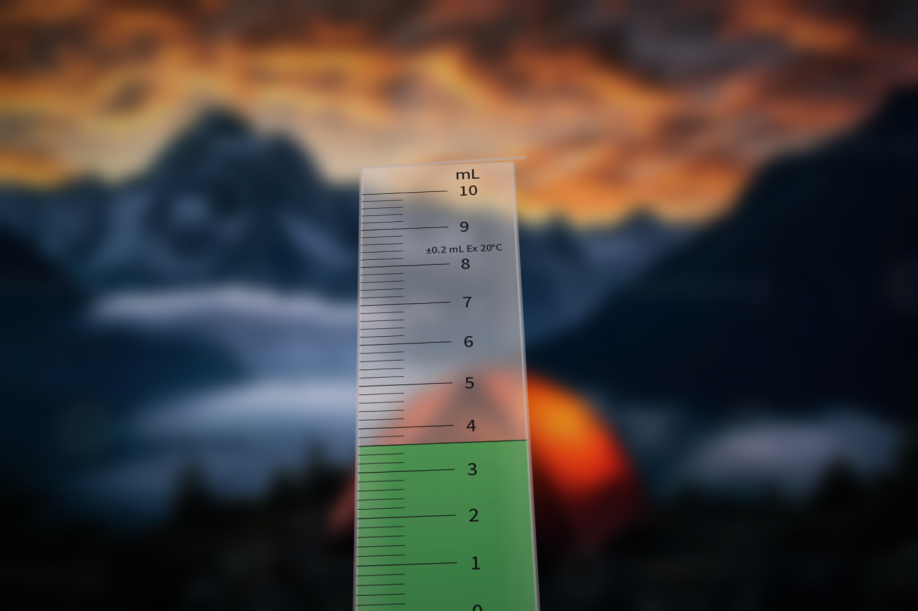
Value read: {"value": 3.6, "unit": "mL"}
